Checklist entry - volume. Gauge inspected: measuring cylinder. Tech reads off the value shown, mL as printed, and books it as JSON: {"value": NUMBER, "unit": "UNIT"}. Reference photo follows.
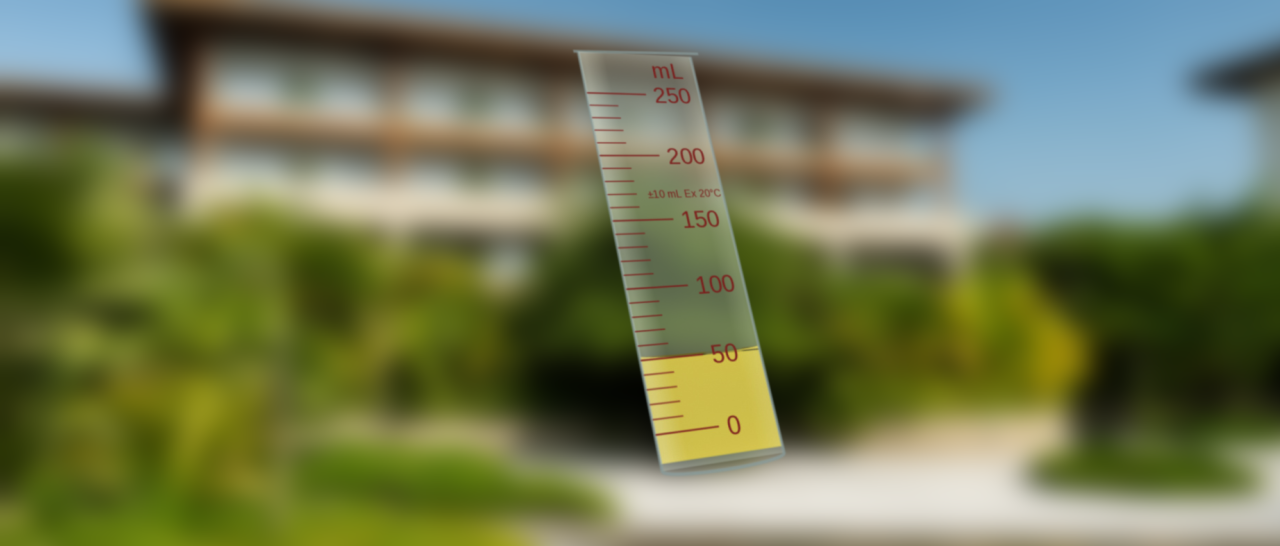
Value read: {"value": 50, "unit": "mL"}
